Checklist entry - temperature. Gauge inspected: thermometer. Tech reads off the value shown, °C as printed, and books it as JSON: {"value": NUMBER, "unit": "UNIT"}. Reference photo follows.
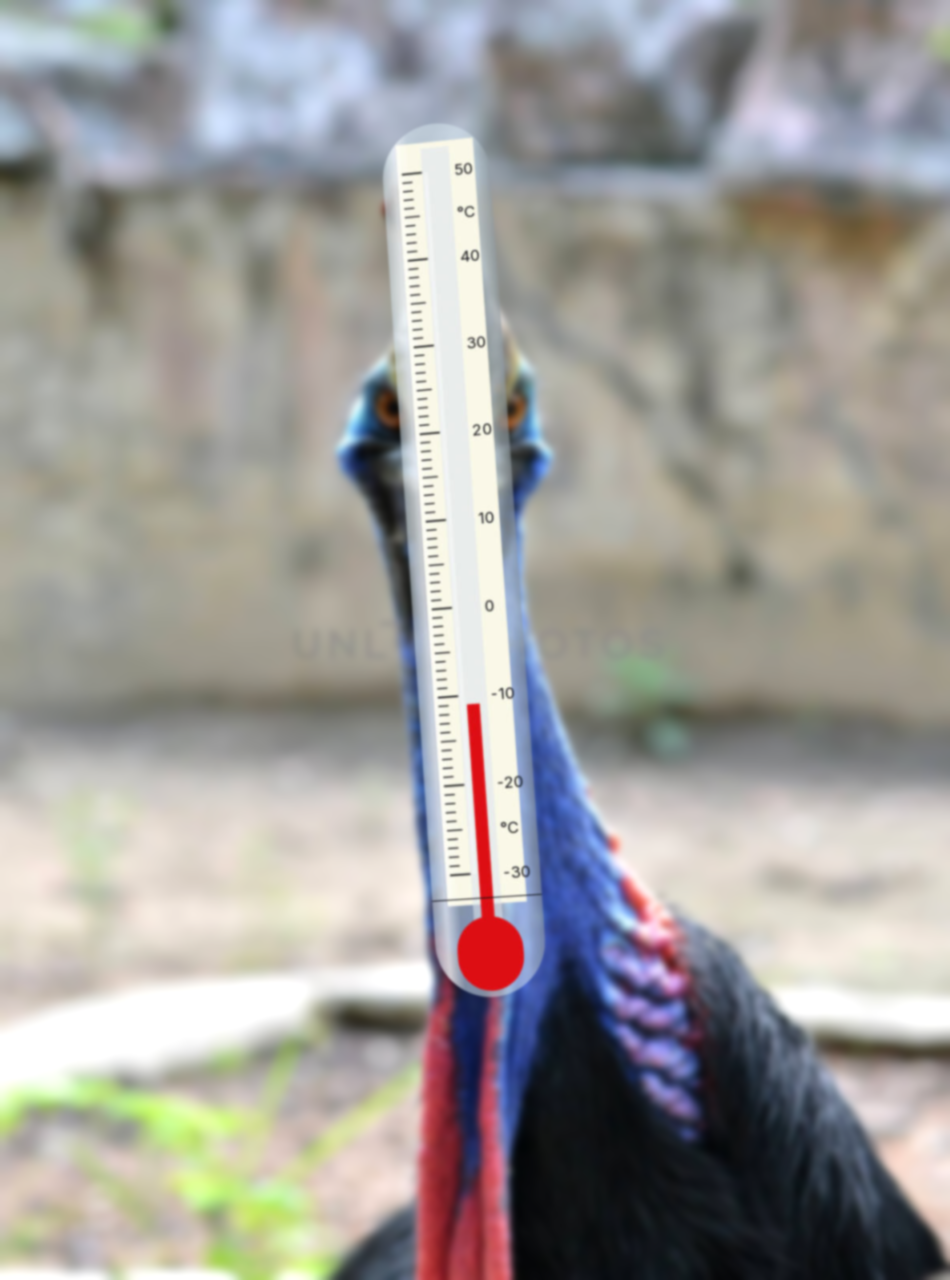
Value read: {"value": -11, "unit": "°C"}
